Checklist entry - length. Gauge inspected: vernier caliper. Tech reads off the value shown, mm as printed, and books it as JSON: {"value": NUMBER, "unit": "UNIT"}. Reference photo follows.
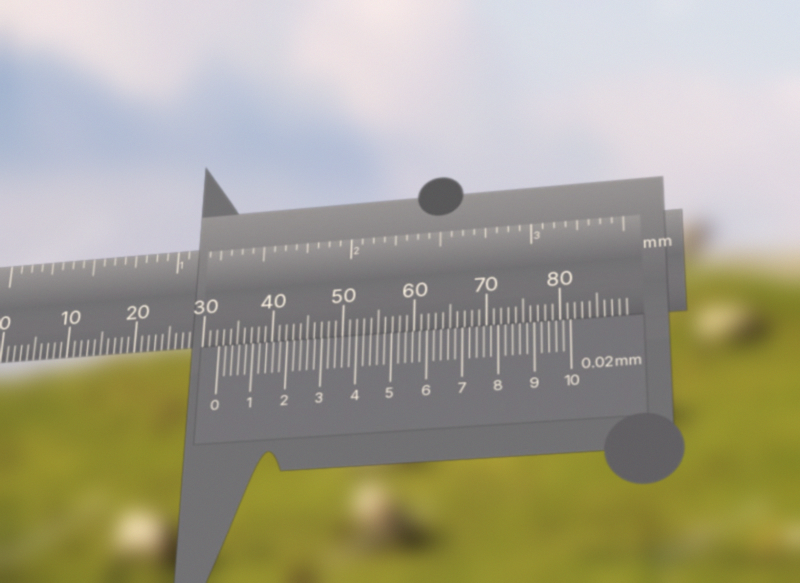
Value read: {"value": 32.4, "unit": "mm"}
